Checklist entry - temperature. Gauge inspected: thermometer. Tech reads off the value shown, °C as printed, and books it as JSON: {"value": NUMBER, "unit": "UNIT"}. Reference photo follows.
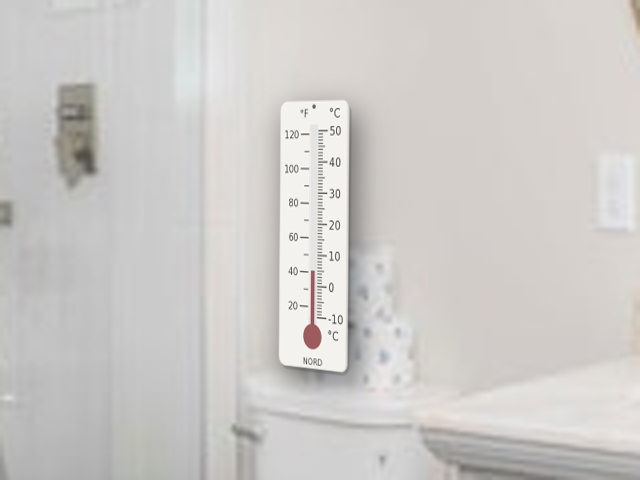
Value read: {"value": 5, "unit": "°C"}
